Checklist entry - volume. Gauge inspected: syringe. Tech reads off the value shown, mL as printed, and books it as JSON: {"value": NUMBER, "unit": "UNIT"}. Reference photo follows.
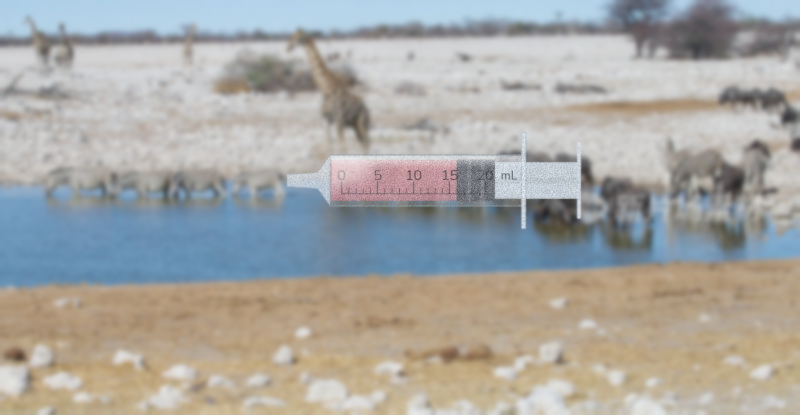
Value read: {"value": 16, "unit": "mL"}
